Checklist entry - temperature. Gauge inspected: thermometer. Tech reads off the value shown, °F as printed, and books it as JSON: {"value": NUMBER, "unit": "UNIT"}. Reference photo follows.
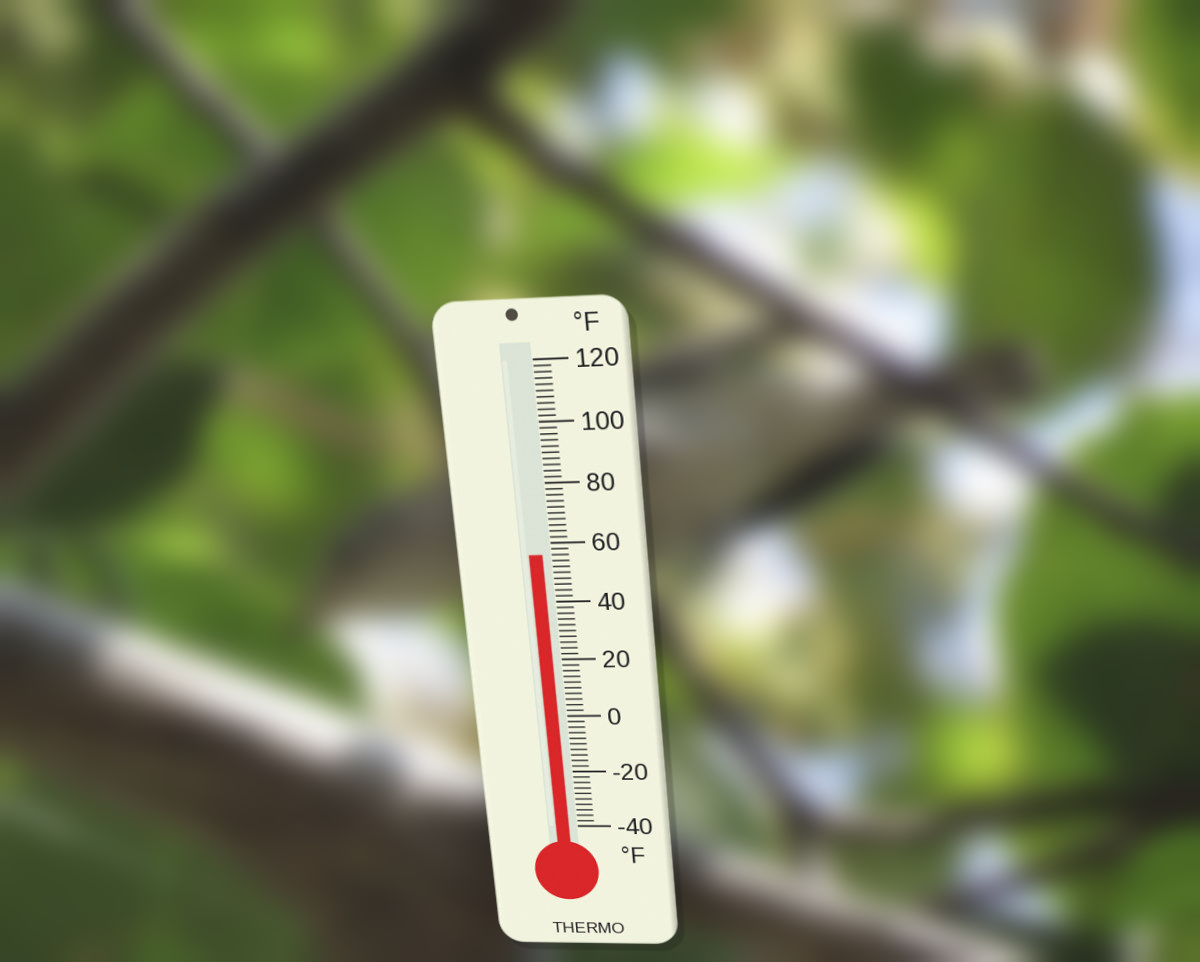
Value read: {"value": 56, "unit": "°F"}
